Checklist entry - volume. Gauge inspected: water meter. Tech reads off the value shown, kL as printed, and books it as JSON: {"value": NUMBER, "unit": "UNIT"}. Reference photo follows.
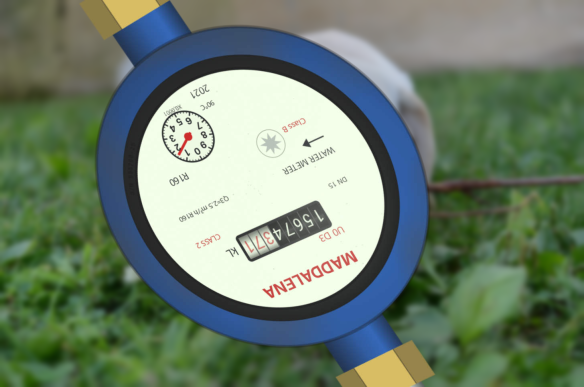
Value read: {"value": 15674.3711, "unit": "kL"}
